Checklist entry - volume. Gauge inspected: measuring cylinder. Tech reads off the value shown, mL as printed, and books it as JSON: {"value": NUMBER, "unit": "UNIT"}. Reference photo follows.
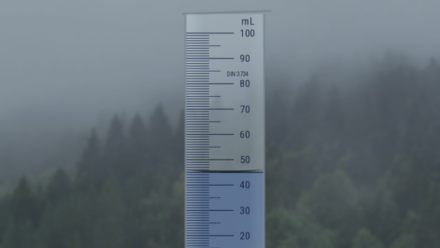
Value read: {"value": 45, "unit": "mL"}
